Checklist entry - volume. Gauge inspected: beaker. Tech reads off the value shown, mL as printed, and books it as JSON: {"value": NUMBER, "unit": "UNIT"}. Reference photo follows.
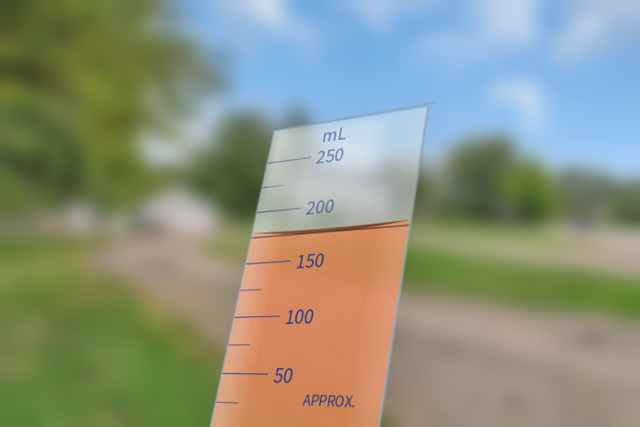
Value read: {"value": 175, "unit": "mL"}
